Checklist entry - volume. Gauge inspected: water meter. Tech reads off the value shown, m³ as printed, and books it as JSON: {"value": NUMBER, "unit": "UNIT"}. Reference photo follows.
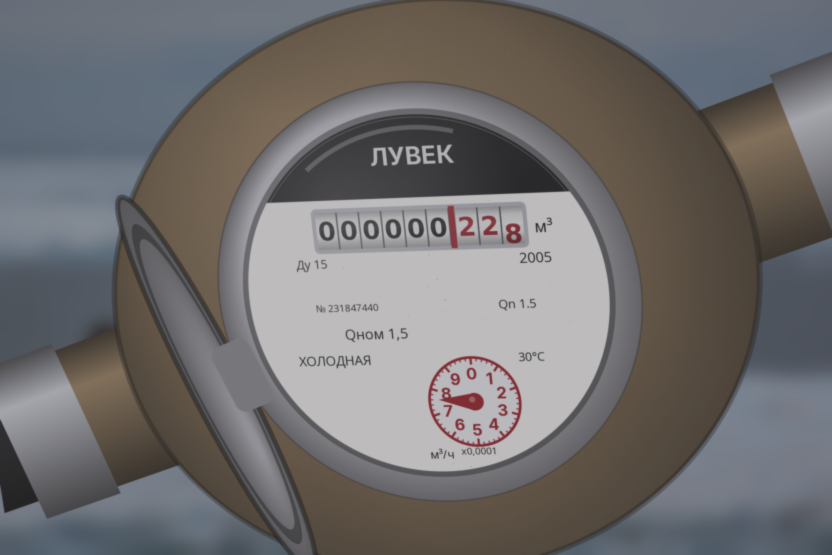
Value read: {"value": 0.2277, "unit": "m³"}
